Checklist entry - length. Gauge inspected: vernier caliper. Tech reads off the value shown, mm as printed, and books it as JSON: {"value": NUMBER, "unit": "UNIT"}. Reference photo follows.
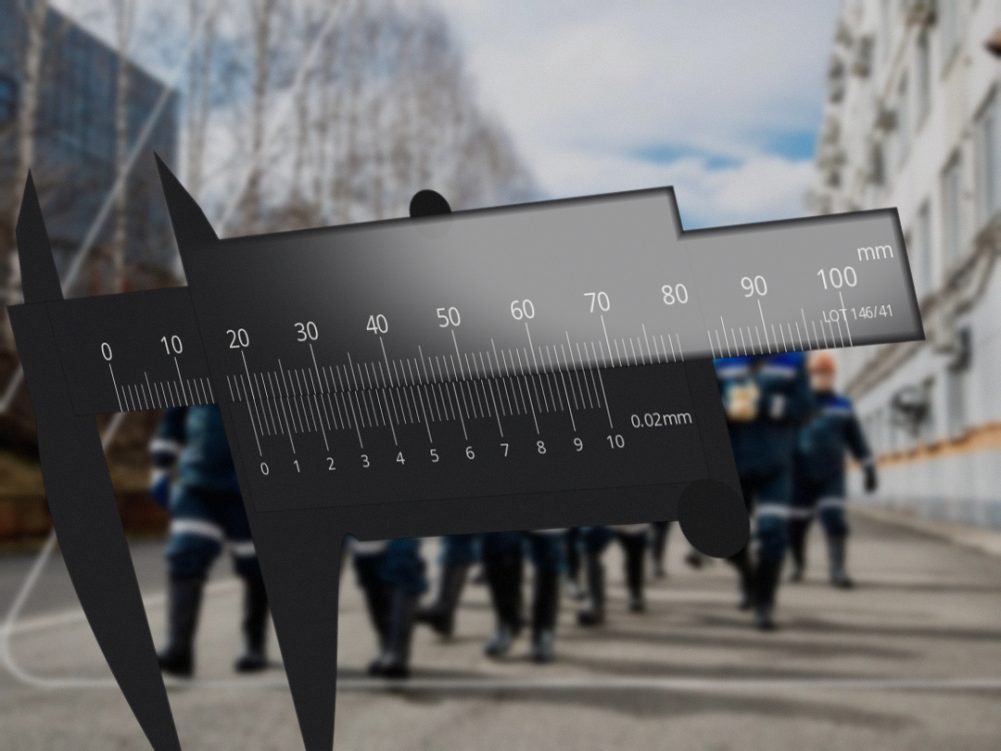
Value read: {"value": 19.0, "unit": "mm"}
